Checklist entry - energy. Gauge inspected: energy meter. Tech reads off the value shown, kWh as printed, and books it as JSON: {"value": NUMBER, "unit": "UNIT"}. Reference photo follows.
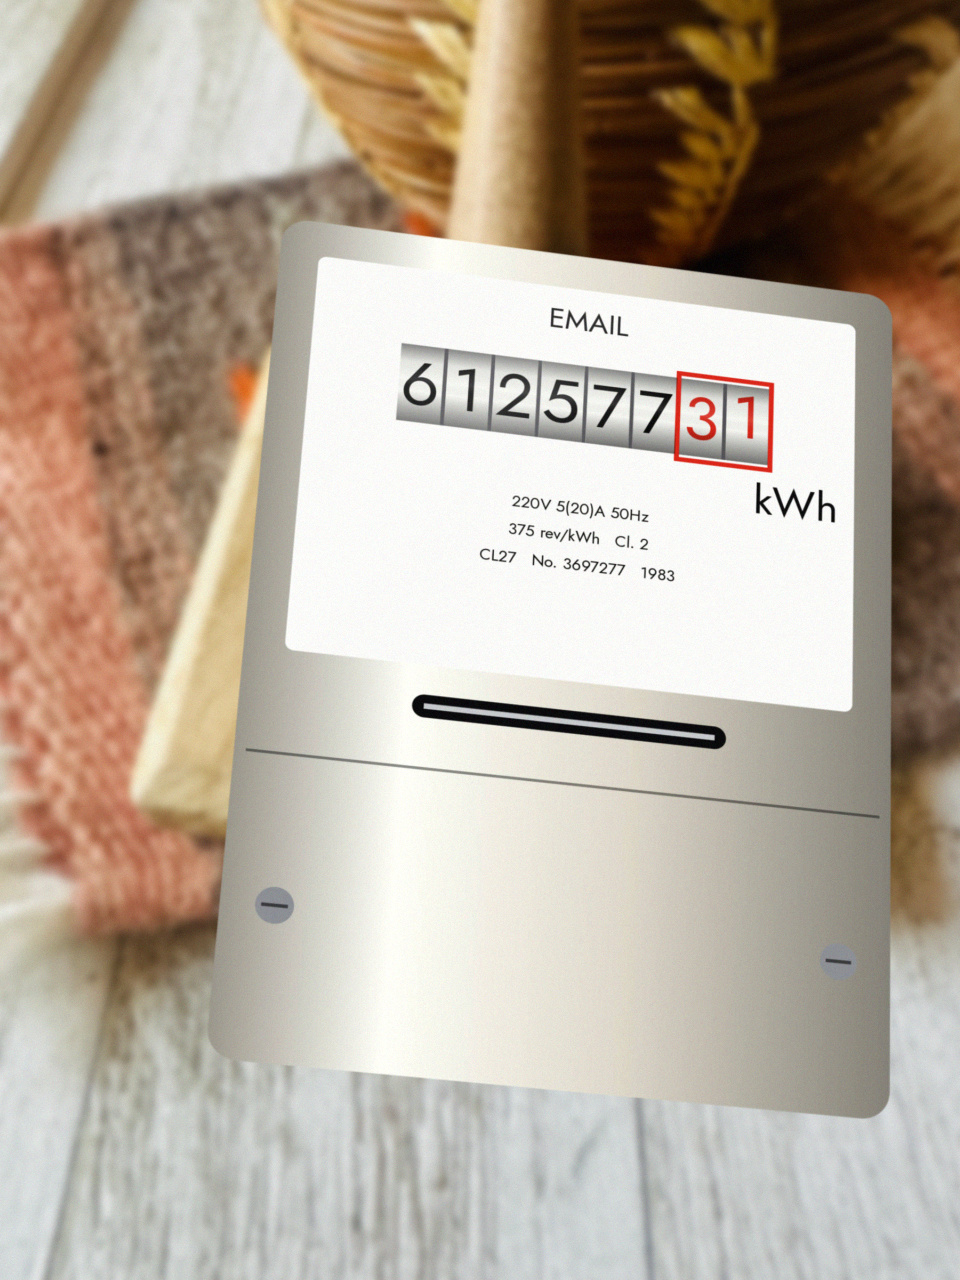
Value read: {"value": 612577.31, "unit": "kWh"}
